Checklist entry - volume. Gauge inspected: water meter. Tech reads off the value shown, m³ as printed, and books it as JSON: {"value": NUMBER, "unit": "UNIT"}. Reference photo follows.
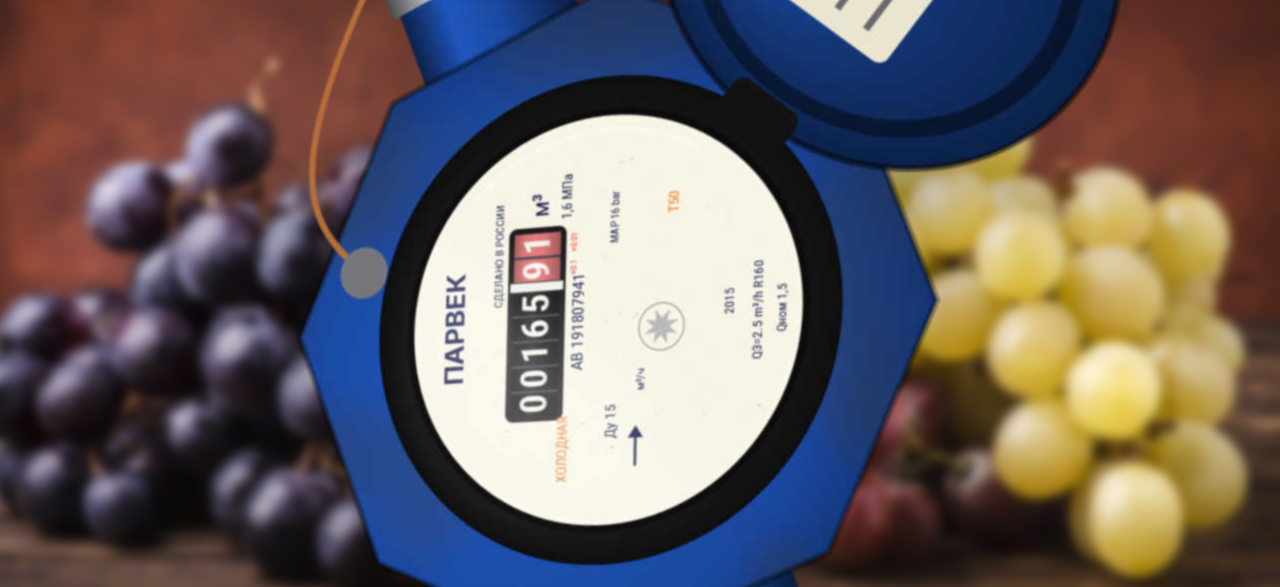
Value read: {"value": 165.91, "unit": "m³"}
